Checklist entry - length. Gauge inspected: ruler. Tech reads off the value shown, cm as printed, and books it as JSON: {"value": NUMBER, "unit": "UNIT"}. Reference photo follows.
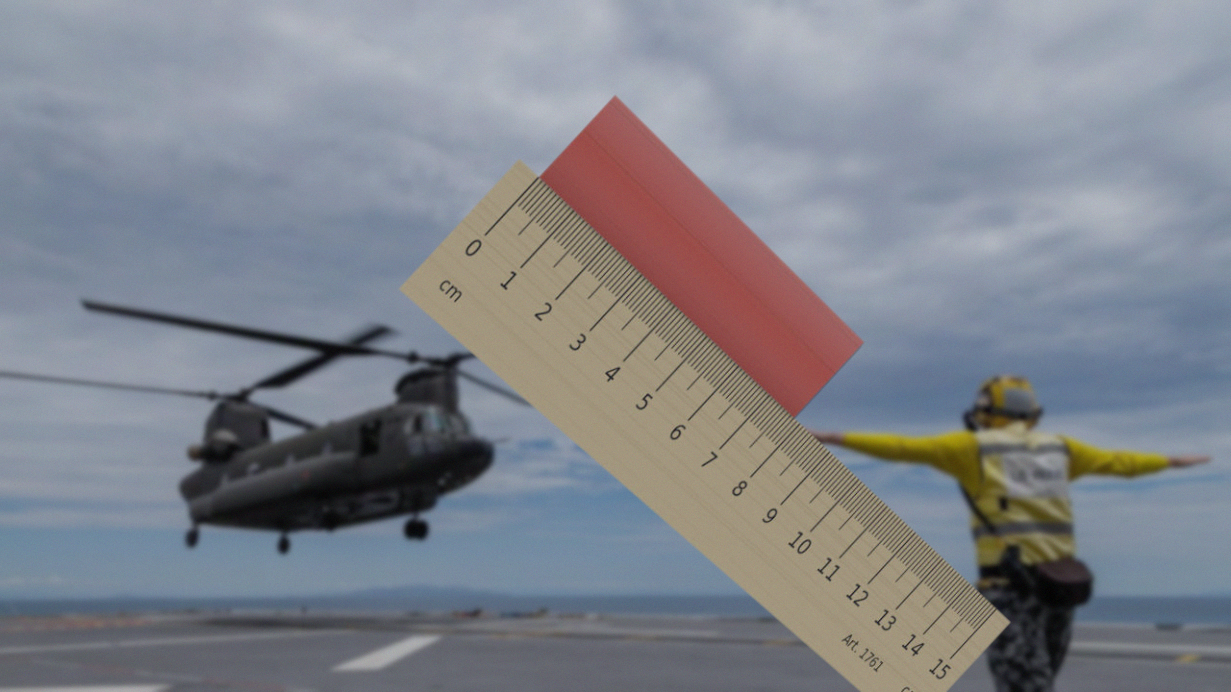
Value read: {"value": 7.8, "unit": "cm"}
